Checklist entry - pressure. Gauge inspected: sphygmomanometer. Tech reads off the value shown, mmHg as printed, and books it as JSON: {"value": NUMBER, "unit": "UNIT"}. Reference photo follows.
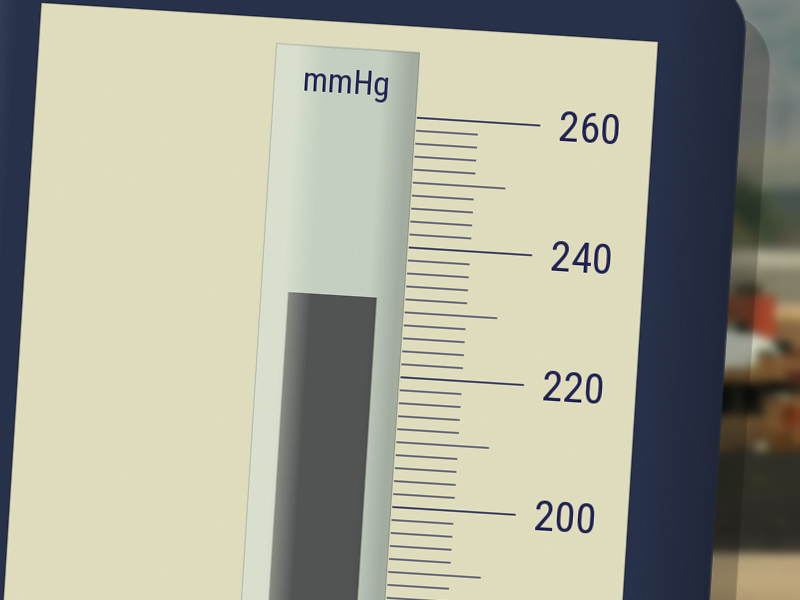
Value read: {"value": 232, "unit": "mmHg"}
